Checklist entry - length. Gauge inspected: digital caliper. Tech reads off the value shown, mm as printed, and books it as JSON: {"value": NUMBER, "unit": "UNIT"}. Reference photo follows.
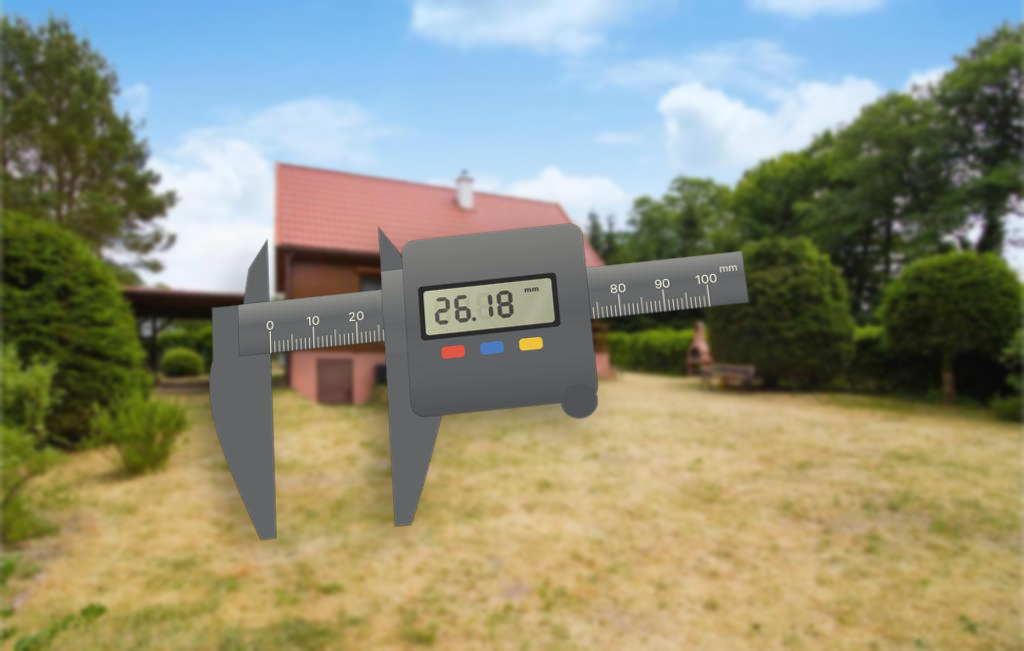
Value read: {"value": 26.18, "unit": "mm"}
